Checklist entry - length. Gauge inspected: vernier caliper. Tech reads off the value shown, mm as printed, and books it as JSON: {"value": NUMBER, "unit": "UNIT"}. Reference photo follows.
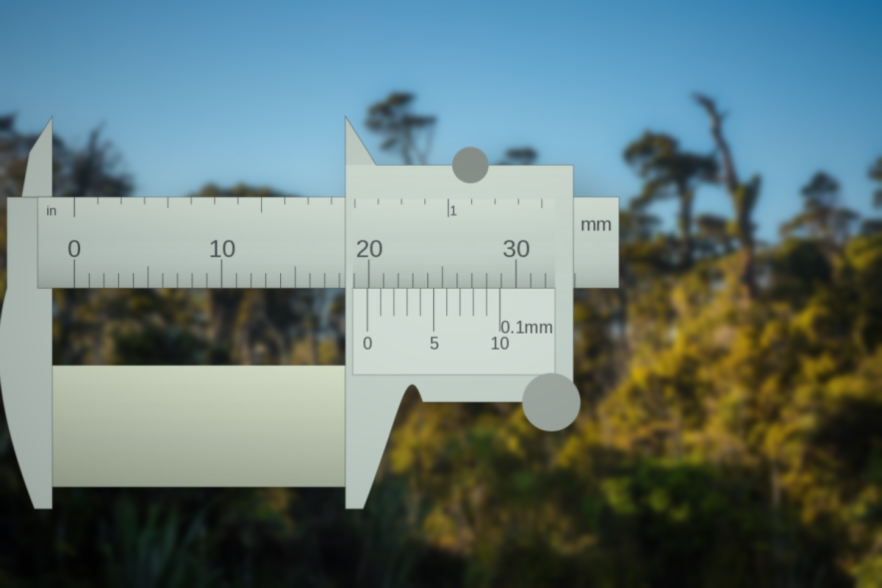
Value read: {"value": 19.9, "unit": "mm"}
